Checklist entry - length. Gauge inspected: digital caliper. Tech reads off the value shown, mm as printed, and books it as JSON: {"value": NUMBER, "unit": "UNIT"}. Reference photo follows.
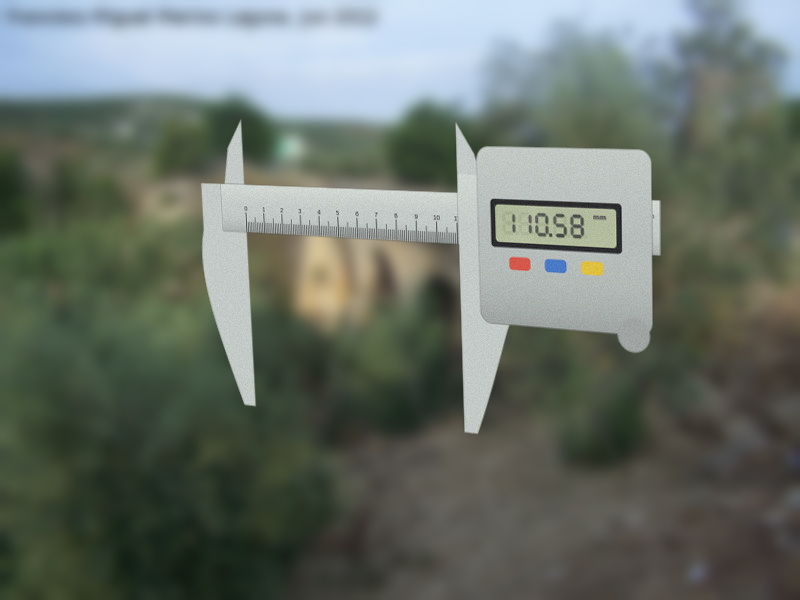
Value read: {"value": 110.58, "unit": "mm"}
